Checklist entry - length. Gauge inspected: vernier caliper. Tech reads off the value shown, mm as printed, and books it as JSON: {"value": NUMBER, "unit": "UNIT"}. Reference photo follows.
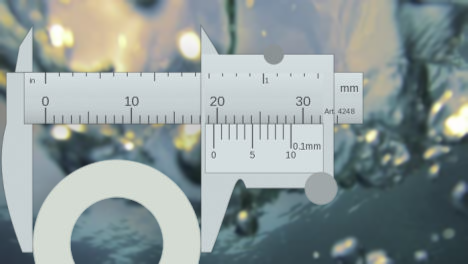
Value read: {"value": 19.6, "unit": "mm"}
